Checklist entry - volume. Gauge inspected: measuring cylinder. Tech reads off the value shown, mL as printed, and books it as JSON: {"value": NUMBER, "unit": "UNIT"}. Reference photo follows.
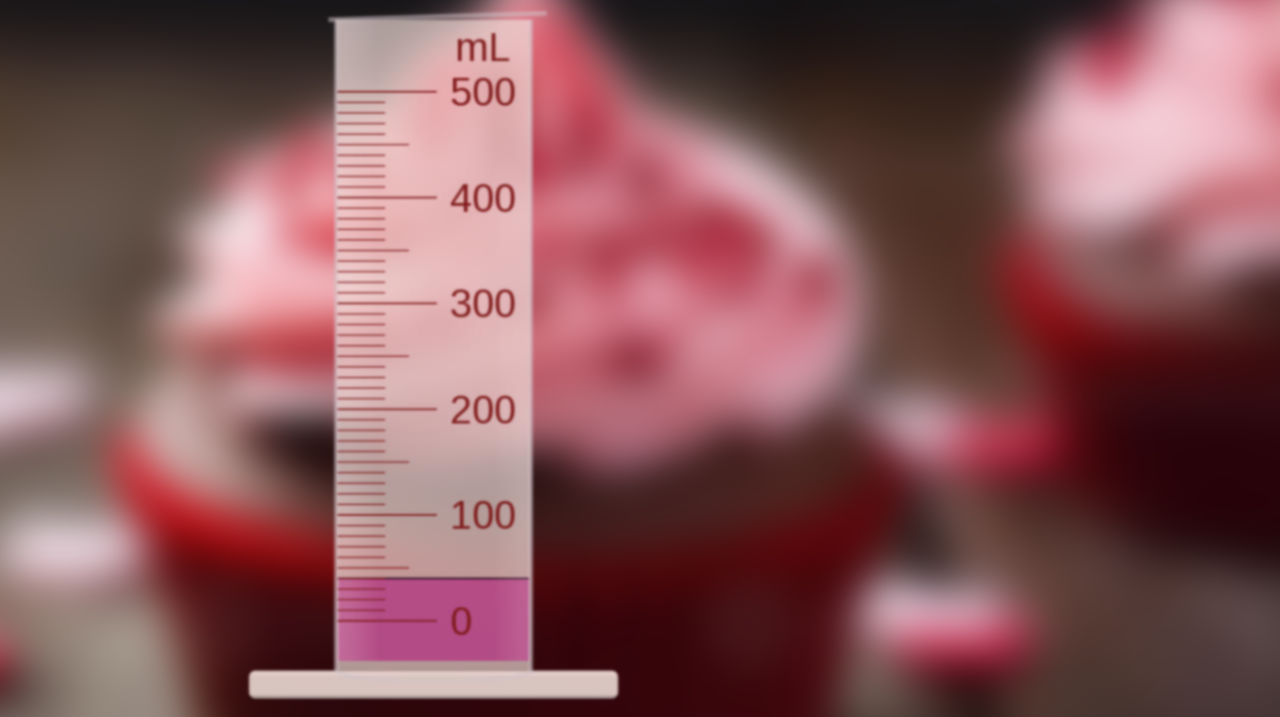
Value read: {"value": 40, "unit": "mL"}
